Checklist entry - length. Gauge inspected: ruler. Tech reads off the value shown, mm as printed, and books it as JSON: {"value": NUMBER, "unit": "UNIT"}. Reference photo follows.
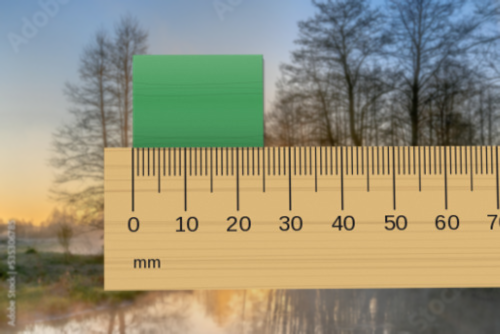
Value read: {"value": 25, "unit": "mm"}
